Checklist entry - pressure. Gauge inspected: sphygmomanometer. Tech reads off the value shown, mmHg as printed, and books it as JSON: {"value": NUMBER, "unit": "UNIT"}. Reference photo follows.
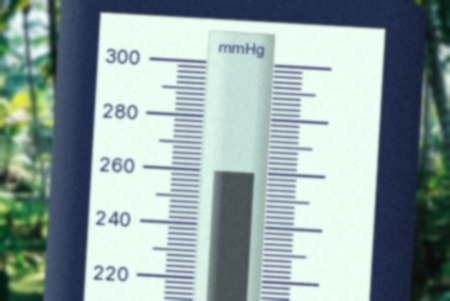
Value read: {"value": 260, "unit": "mmHg"}
